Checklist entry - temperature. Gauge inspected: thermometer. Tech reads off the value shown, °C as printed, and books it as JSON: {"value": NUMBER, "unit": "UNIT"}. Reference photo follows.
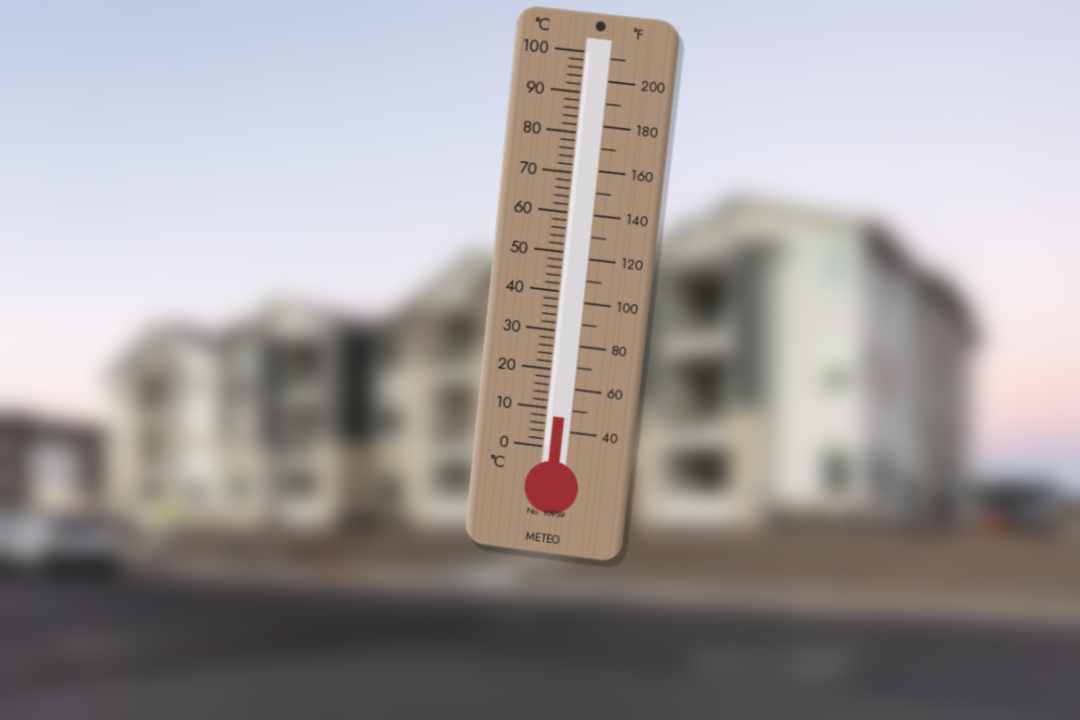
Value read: {"value": 8, "unit": "°C"}
